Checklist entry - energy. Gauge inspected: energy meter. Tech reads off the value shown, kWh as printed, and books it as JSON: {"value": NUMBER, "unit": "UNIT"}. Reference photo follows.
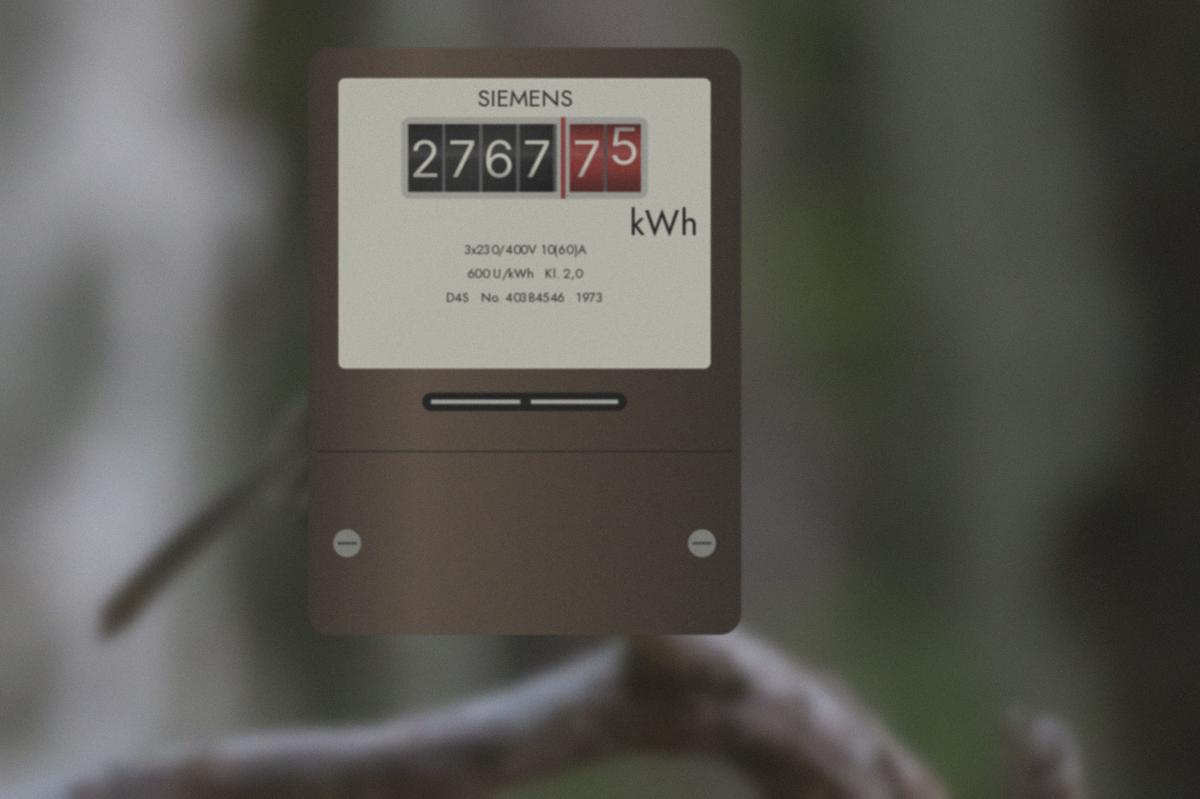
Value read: {"value": 2767.75, "unit": "kWh"}
